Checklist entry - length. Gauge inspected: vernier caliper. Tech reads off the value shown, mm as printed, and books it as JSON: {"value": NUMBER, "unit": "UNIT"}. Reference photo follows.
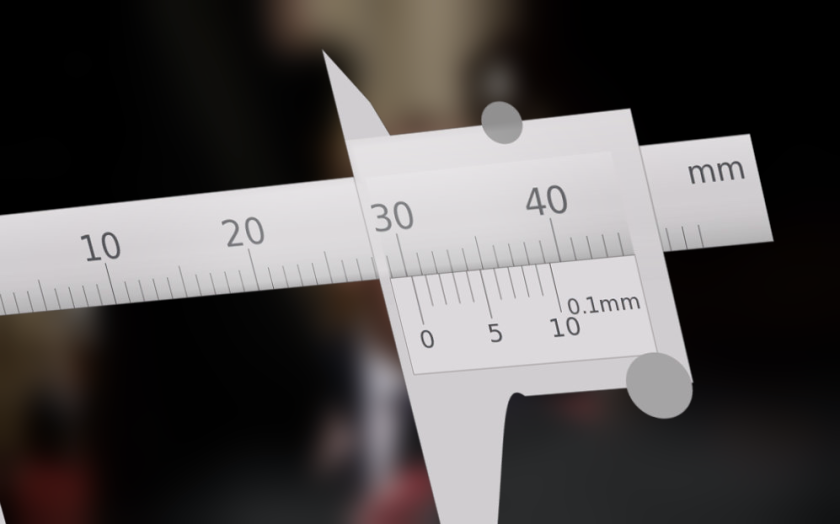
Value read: {"value": 30.3, "unit": "mm"}
